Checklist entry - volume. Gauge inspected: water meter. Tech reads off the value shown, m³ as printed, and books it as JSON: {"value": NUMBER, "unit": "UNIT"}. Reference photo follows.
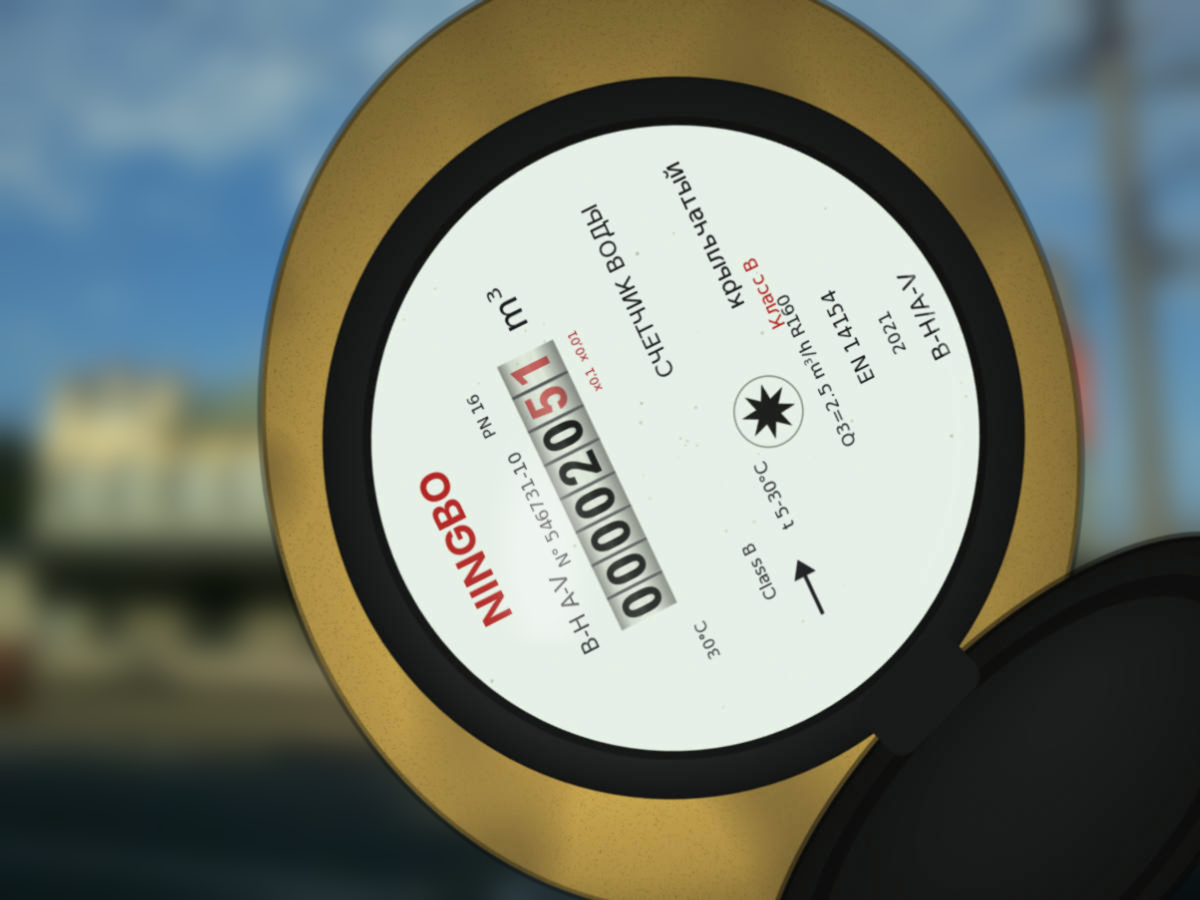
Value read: {"value": 20.51, "unit": "m³"}
